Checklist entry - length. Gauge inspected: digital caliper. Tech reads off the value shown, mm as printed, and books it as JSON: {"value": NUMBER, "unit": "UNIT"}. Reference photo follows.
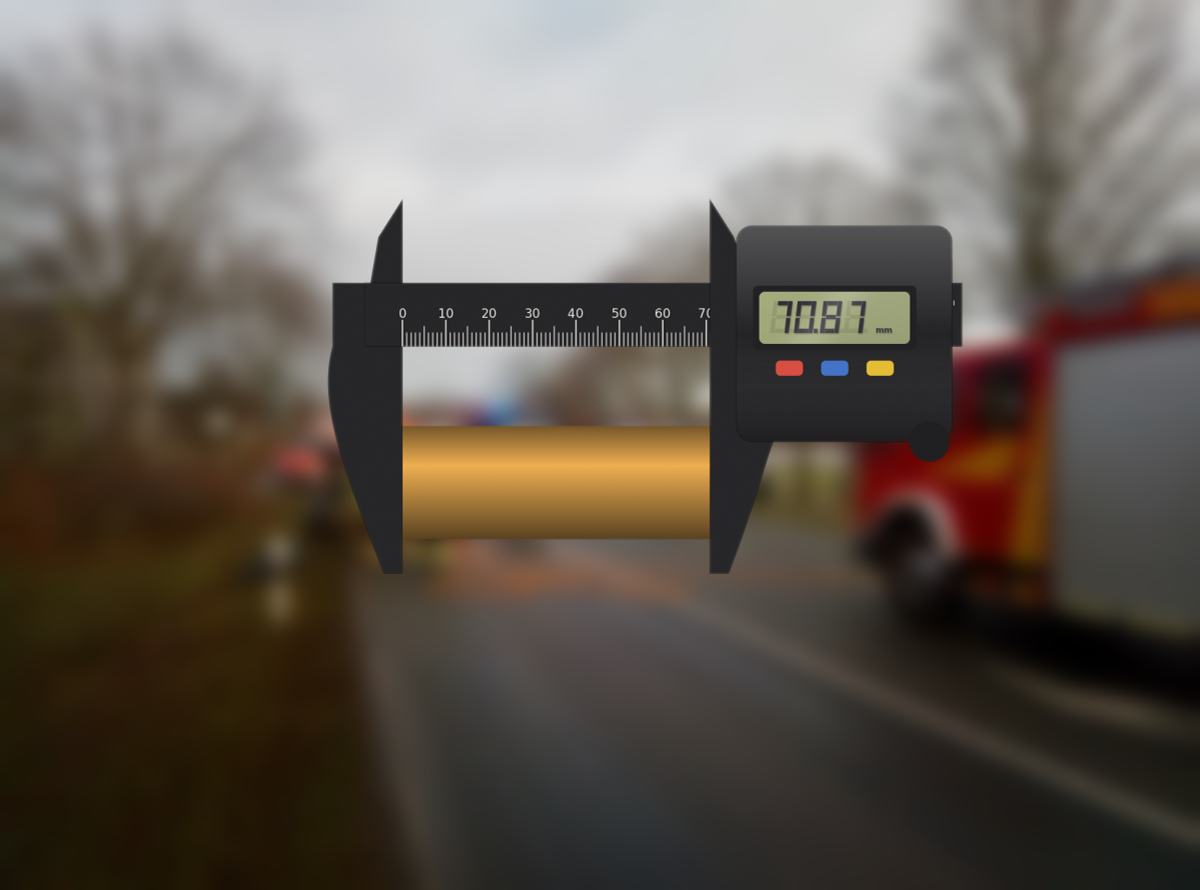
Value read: {"value": 70.87, "unit": "mm"}
